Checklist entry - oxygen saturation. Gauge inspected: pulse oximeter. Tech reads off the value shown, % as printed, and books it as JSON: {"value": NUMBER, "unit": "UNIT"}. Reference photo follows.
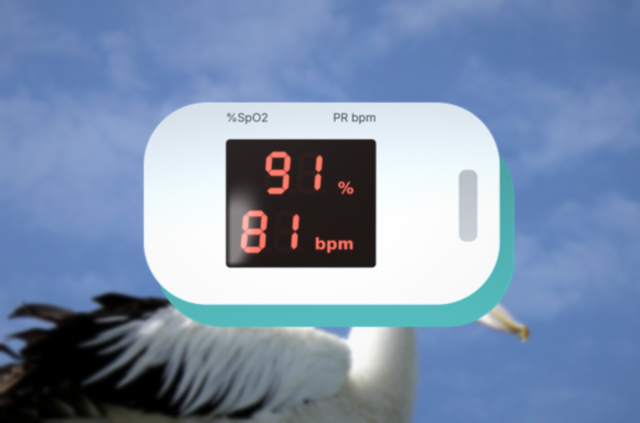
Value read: {"value": 91, "unit": "%"}
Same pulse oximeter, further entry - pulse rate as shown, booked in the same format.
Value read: {"value": 81, "unit": "bpm"}
